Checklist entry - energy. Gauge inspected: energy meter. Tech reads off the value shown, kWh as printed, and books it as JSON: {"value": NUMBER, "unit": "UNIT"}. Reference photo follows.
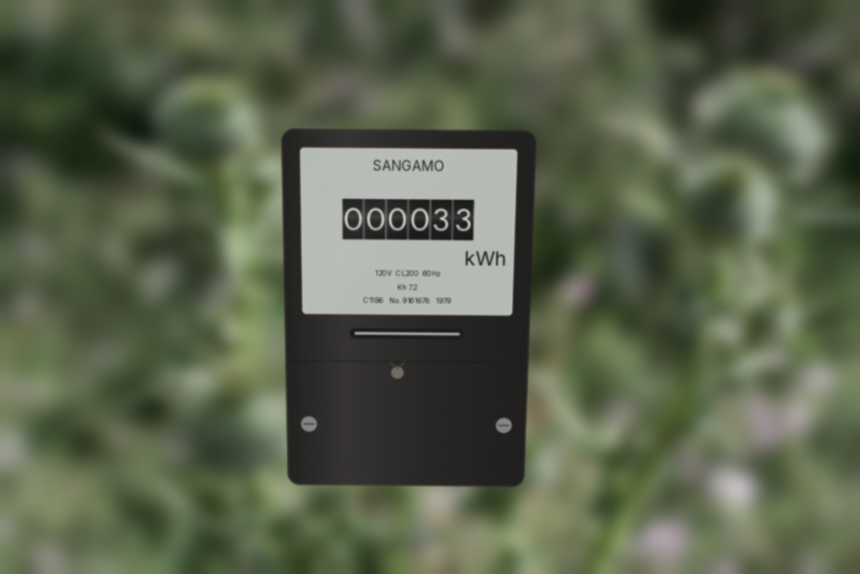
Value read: {"value": 33, "unit": "kWh"}
